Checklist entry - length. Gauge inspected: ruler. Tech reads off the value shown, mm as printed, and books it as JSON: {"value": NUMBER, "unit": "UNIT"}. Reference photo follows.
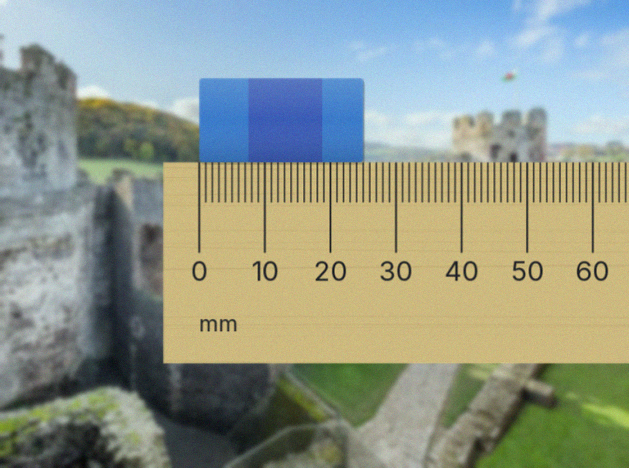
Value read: {"value": 25, "unit": "mm"}
